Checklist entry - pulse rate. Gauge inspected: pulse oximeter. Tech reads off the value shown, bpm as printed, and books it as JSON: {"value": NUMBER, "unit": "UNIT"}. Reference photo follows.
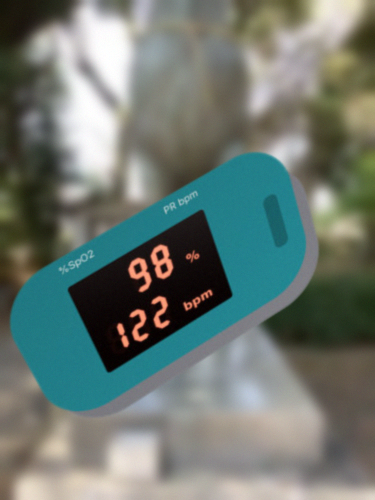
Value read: {"value": 122, "unit": "bpm"}
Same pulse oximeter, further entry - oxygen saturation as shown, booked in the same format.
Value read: {"value": 98, "unit": "%"}
